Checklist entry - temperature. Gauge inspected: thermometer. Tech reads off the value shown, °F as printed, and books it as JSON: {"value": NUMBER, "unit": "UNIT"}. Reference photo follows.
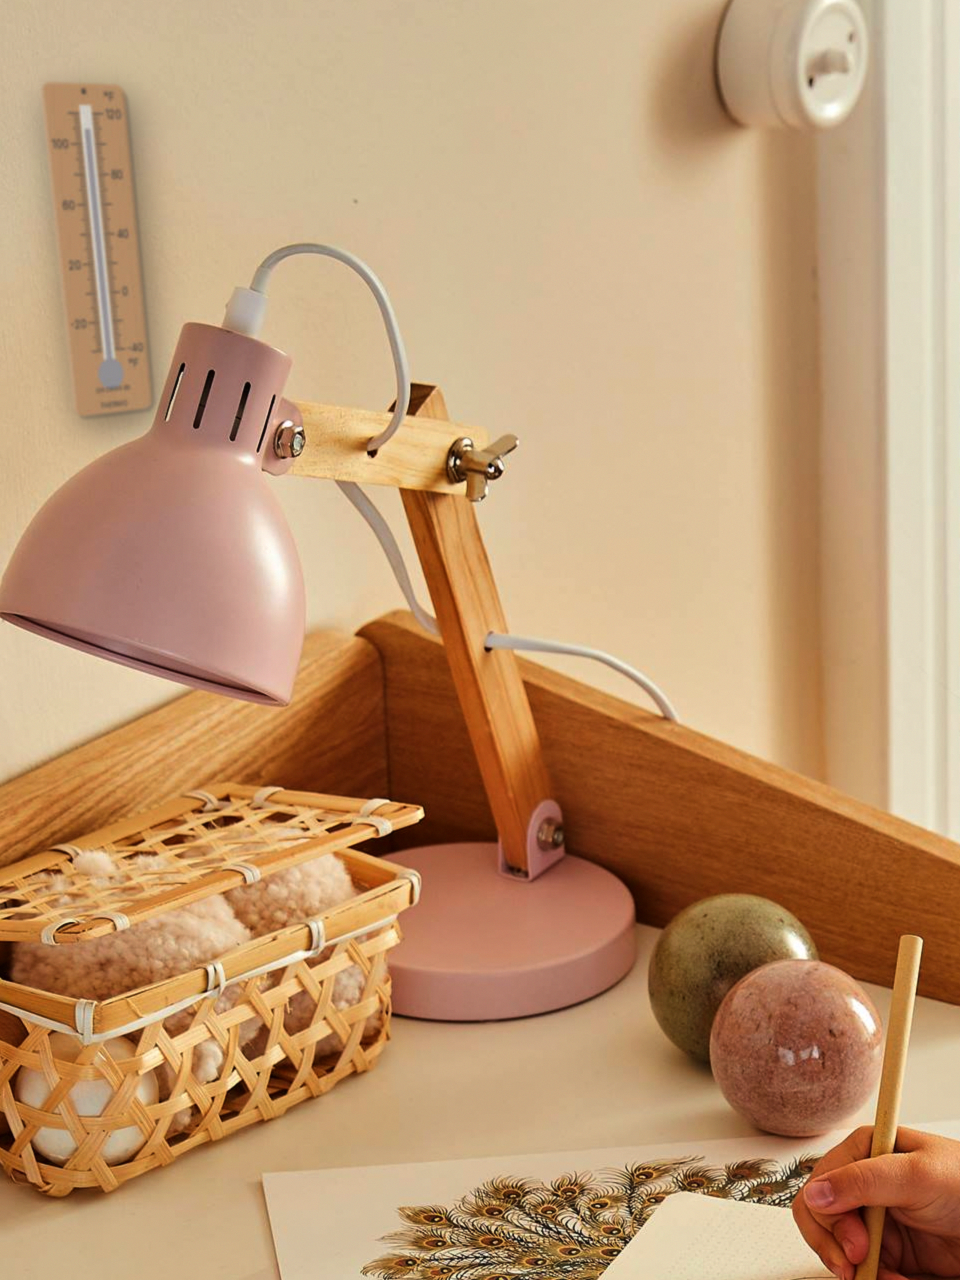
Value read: {"value": 110, "unit": "°F"}
